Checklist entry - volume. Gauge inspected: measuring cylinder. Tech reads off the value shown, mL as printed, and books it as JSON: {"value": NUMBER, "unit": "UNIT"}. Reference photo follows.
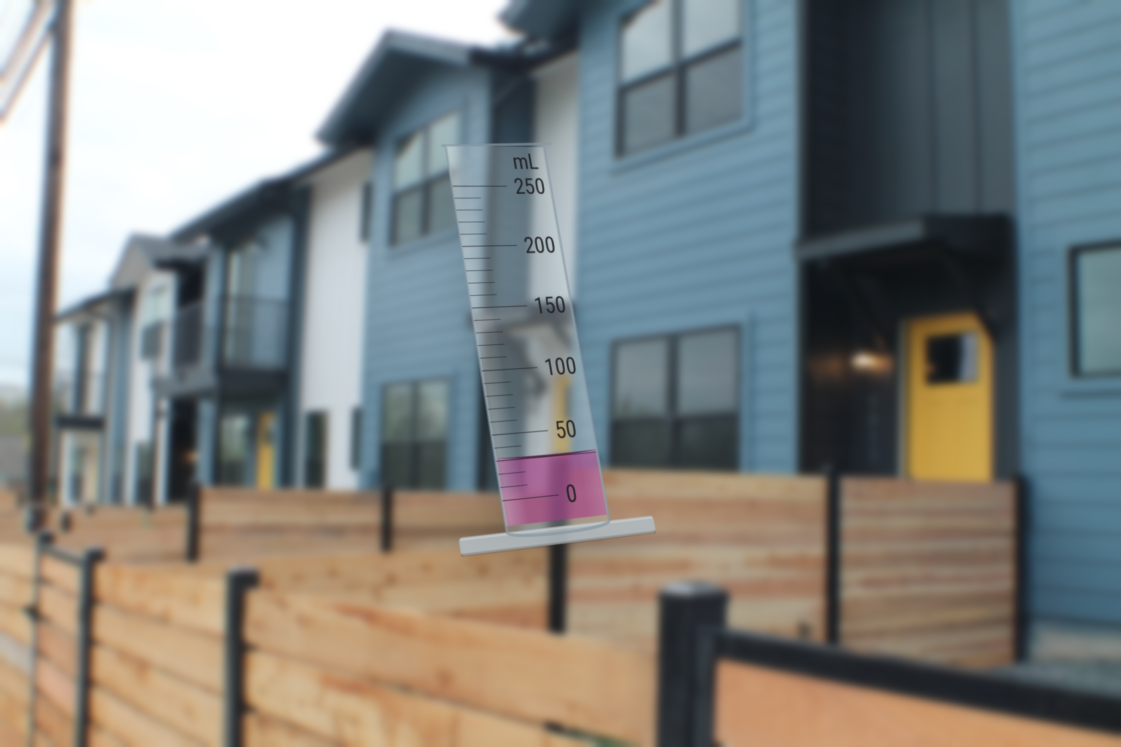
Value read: {"value": 30, "unit": "mL"}
